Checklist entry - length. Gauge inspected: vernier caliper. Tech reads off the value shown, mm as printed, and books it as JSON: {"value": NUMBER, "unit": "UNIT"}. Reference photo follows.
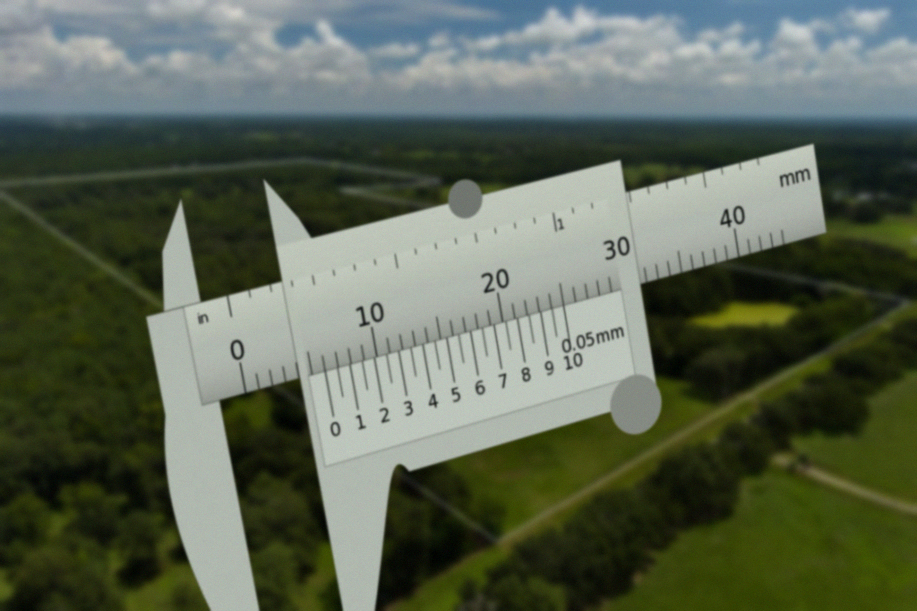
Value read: {"value": 6.0, "unit": "mm"}
